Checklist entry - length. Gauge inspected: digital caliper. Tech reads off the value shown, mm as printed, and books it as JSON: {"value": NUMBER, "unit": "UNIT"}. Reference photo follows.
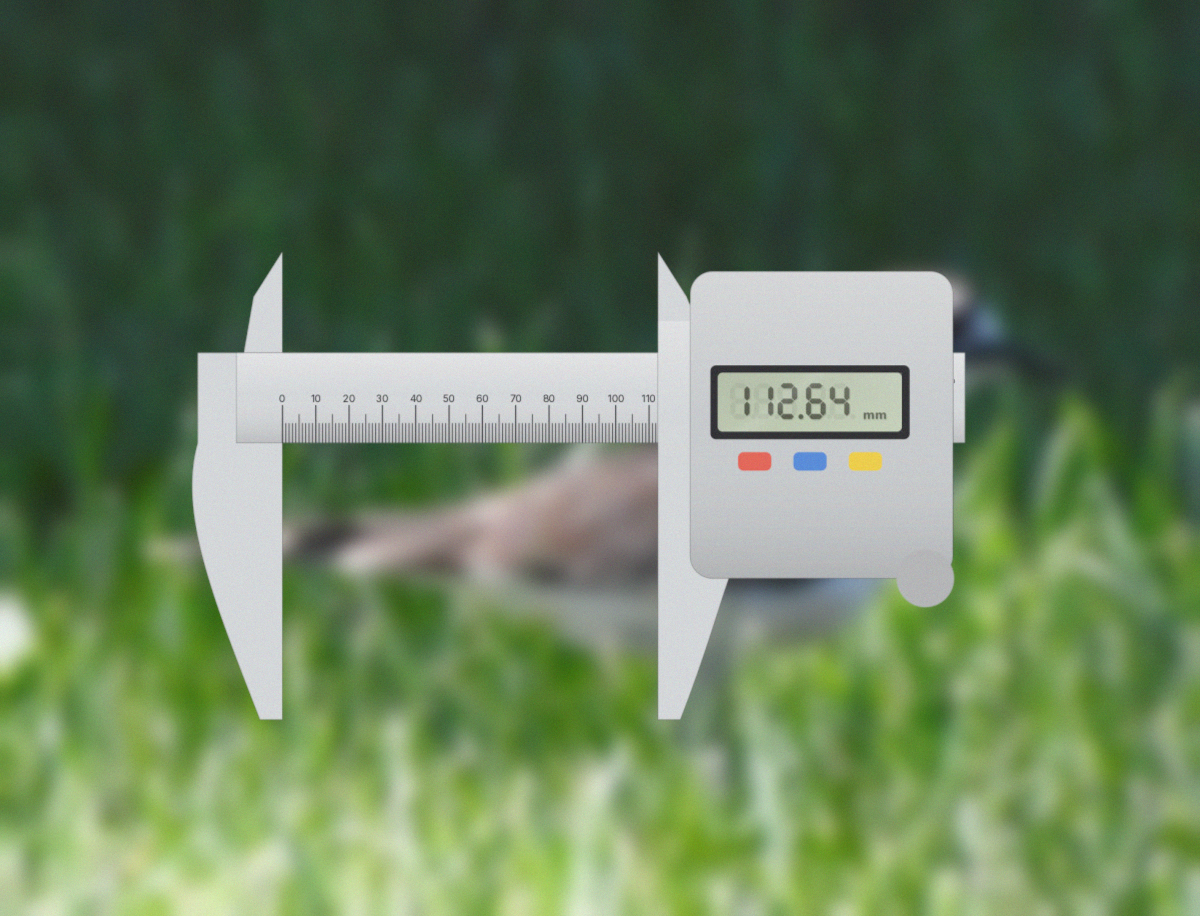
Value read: {"value": 112.64, "unit": "mm"}
